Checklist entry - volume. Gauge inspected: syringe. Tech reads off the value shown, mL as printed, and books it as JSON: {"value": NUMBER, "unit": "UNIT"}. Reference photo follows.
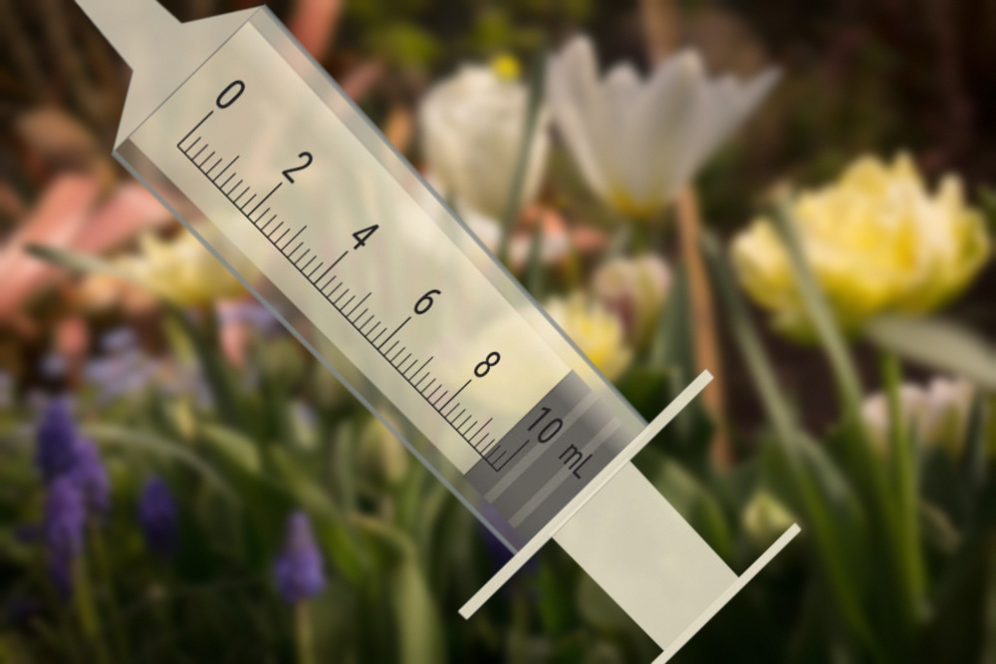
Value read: {"value": 9.5, "unit": "mL"}
